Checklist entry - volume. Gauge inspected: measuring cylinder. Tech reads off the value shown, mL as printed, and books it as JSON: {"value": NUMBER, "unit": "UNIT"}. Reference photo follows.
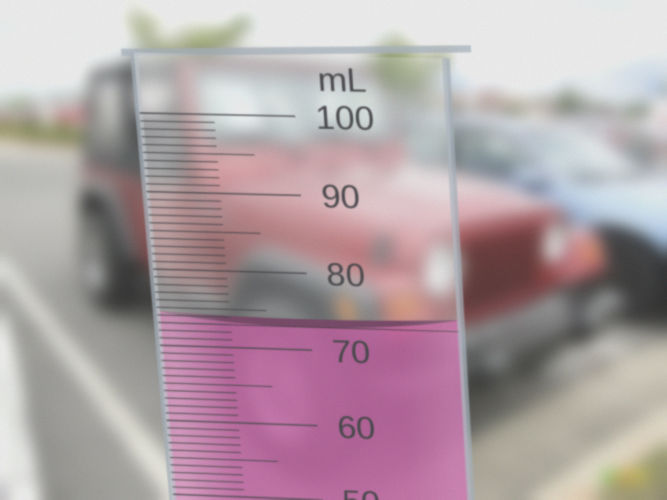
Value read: {"value": 73, "unit": "mL"}
